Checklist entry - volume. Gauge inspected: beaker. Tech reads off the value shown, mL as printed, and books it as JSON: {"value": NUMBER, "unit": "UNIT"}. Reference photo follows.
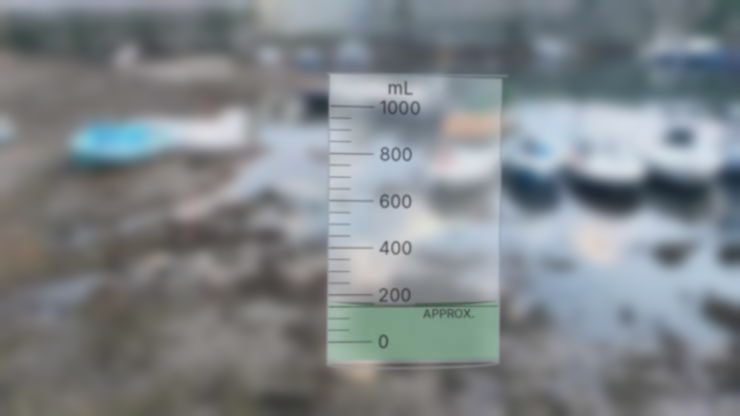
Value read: {"value": 150, "unit": "mL"}
